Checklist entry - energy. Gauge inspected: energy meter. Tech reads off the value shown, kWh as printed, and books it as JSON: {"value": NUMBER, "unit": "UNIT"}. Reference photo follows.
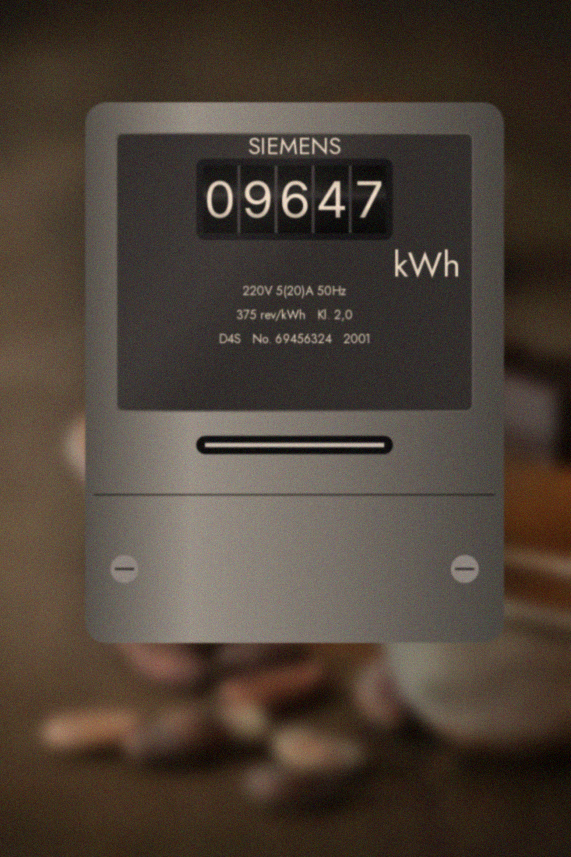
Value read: {"value": 9647, "unit": "kWh"}
